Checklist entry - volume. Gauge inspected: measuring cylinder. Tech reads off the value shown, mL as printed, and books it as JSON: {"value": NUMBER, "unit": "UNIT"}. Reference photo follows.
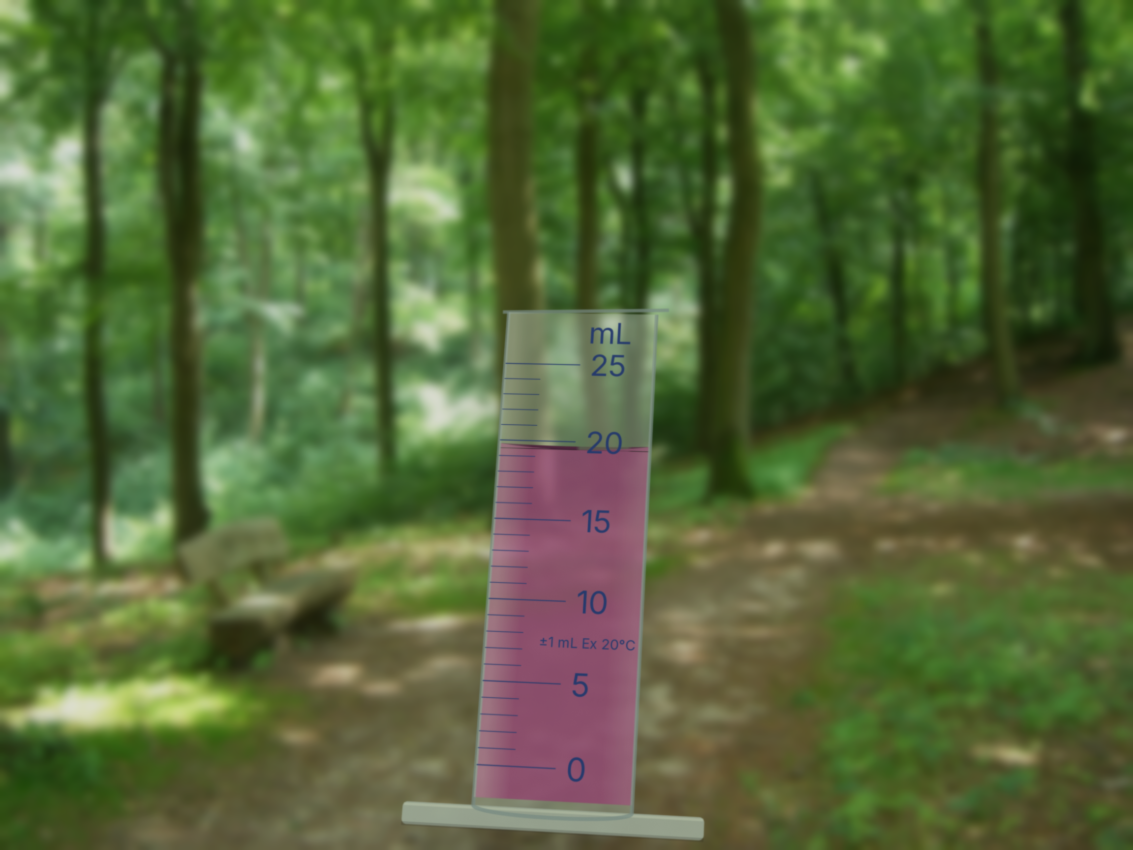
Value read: {"value": 19.5, "unit": "mL"}
